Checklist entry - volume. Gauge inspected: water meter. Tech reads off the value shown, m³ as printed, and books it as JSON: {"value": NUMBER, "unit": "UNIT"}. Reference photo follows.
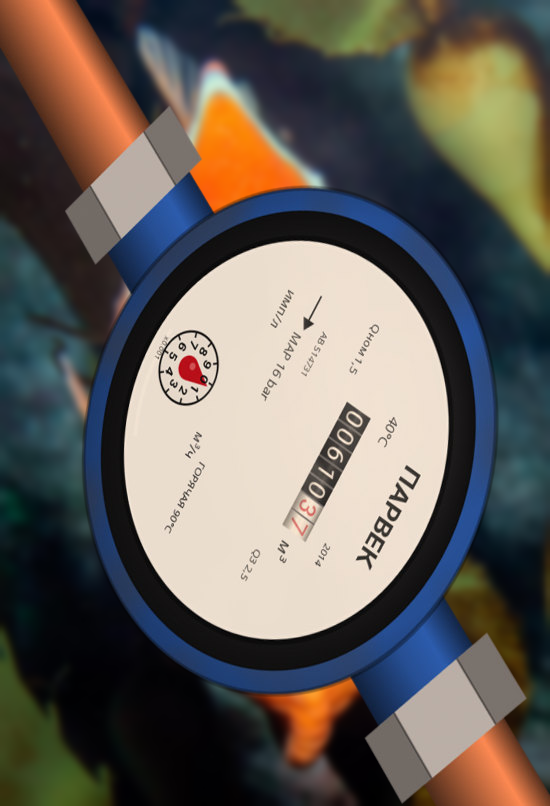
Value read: {"value": 610.370, "unit": "m³"}
